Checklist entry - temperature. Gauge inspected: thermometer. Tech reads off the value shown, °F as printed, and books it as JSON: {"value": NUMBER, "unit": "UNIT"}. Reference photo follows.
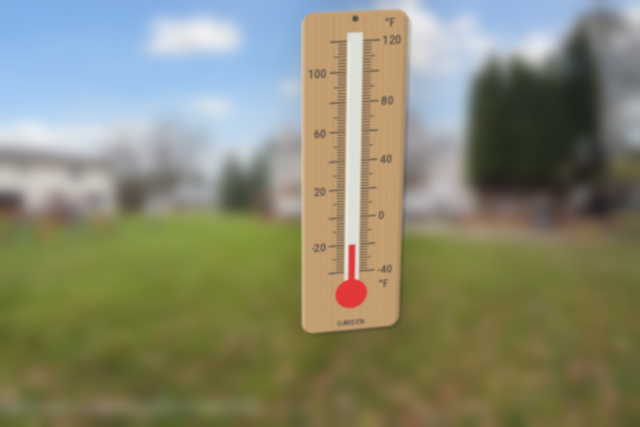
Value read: {"value": -20, "unit": "°F"}
